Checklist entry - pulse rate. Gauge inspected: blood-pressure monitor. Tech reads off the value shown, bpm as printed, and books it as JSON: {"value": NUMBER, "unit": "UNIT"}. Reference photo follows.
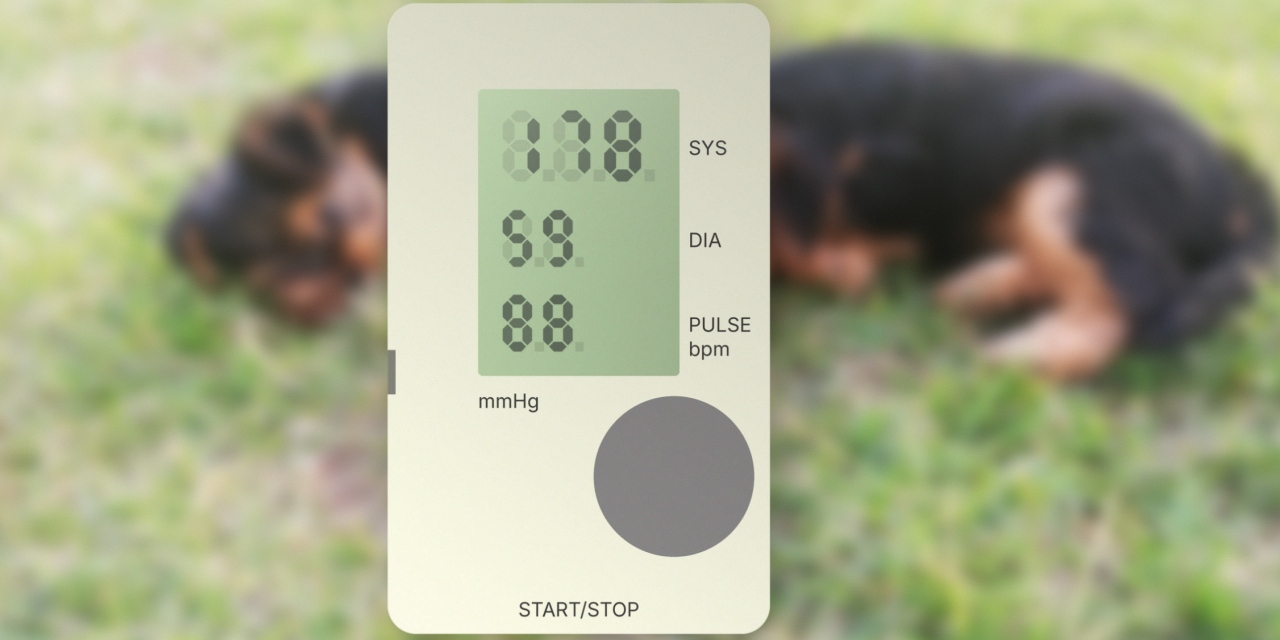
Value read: {"value": 88, "unit": "bpm"}
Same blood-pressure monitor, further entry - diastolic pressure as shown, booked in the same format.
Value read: {"value": 59, "unit": "mmHg"}
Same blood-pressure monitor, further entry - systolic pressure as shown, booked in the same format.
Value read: {"value": 178, "unit": "mmHg"}
